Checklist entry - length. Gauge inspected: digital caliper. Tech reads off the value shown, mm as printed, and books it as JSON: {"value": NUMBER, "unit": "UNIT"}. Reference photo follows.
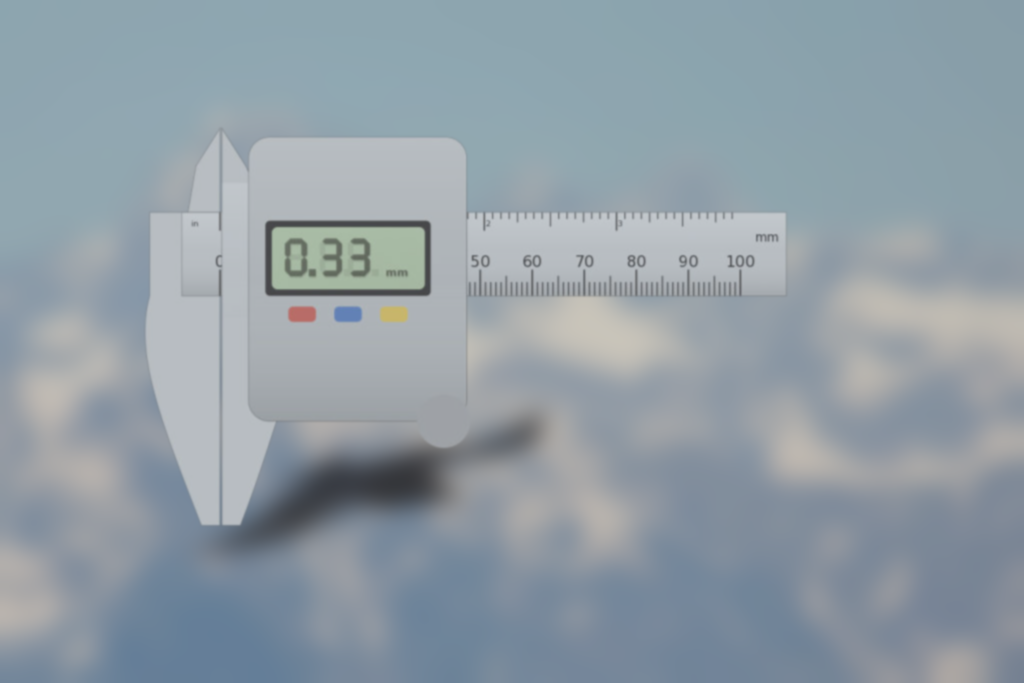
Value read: {"value": 0.33, "unit": "mm"}
